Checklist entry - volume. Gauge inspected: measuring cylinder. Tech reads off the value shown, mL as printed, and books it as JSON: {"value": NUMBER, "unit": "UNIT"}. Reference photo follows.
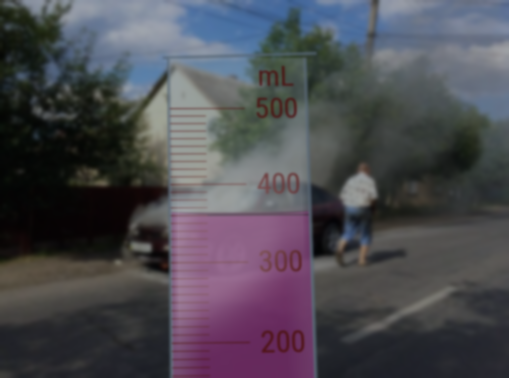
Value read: {"value": 360, "unit": "mL"}
